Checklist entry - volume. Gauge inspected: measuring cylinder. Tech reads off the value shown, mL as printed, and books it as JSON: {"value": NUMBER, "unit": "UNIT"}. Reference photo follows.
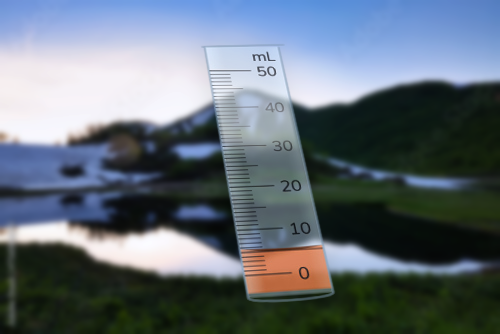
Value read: {"value": 5, "unit": "mL"}
